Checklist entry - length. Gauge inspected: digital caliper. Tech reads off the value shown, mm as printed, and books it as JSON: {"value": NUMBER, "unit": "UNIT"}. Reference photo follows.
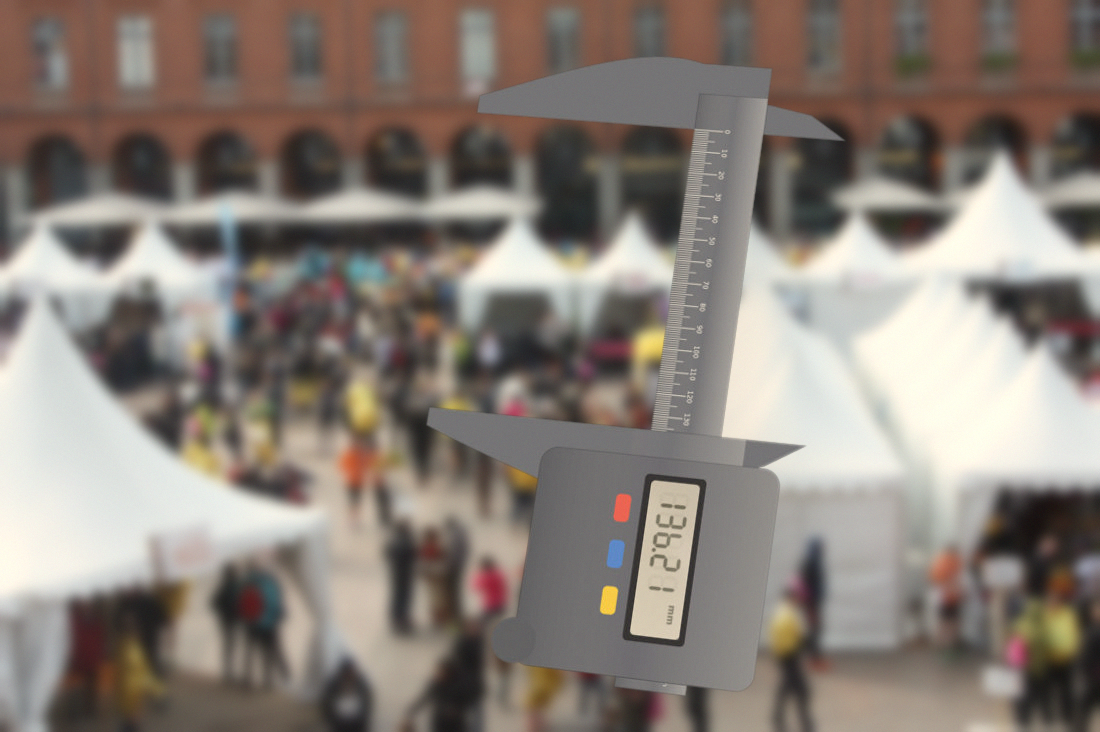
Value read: {"value": 136.21, "unit": "mm"}
